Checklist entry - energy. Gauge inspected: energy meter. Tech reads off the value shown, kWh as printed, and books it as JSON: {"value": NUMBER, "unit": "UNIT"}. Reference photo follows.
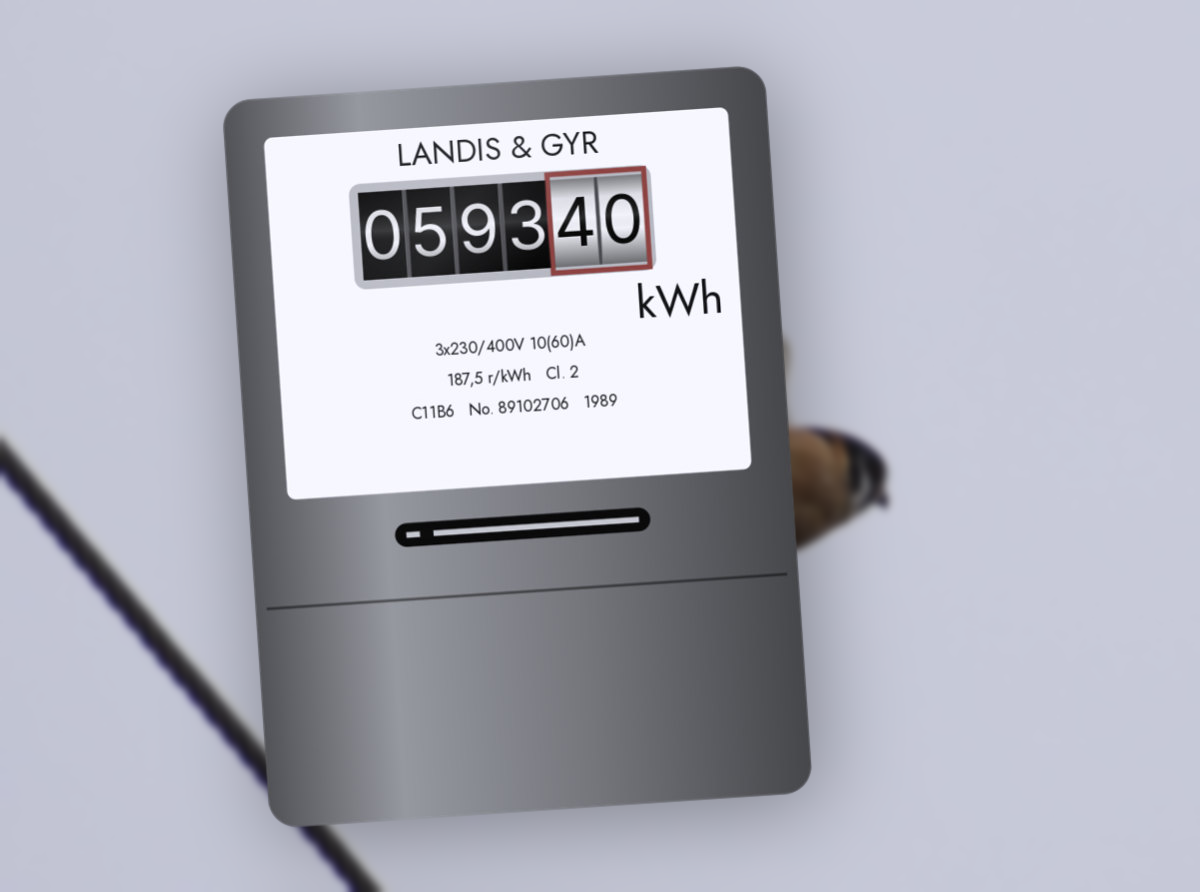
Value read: {"value": 593.40, "unit": "kWh"}
